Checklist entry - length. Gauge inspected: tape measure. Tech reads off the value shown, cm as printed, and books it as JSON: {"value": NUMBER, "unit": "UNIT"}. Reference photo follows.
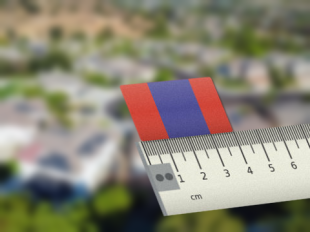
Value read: {"value": 4, "unit": "cm"}
